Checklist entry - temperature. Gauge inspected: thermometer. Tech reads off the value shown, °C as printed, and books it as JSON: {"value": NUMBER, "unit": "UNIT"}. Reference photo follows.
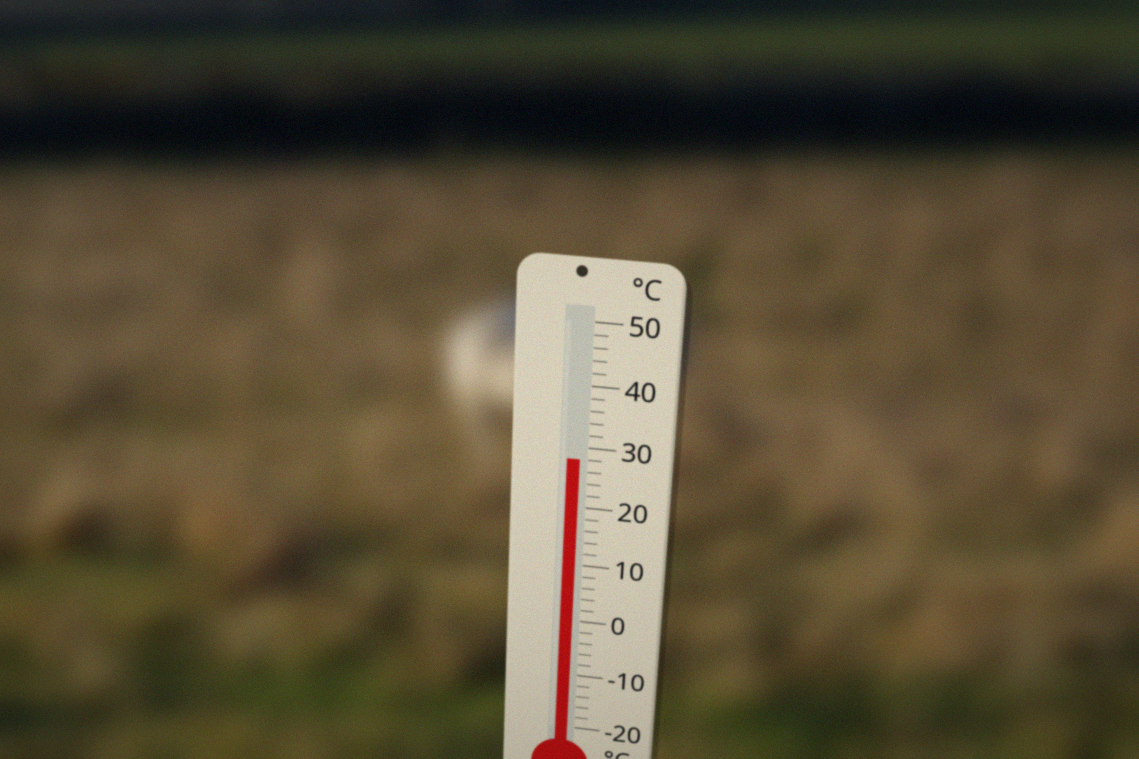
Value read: {"value": 28, "unit": "°C"}
